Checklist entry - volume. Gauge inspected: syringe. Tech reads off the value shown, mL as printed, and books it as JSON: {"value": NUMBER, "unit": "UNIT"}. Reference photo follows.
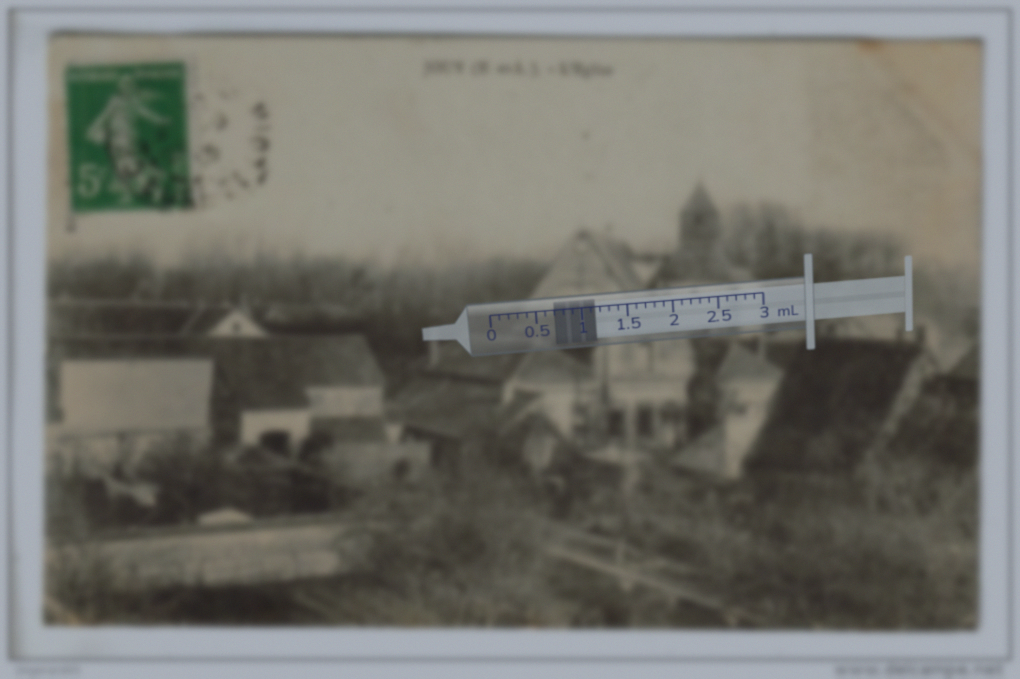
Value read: {"value": 0.7, "unit": "mL"}
